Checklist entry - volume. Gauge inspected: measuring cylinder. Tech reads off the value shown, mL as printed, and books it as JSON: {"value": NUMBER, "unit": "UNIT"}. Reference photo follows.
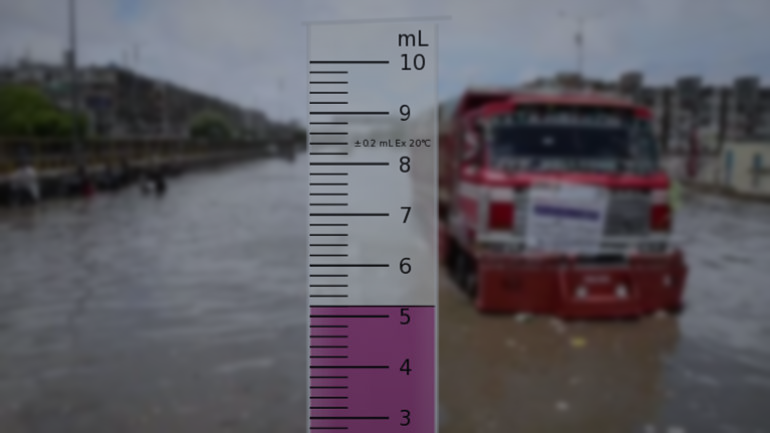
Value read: {"value": 5.2, "unit": "mL"}
